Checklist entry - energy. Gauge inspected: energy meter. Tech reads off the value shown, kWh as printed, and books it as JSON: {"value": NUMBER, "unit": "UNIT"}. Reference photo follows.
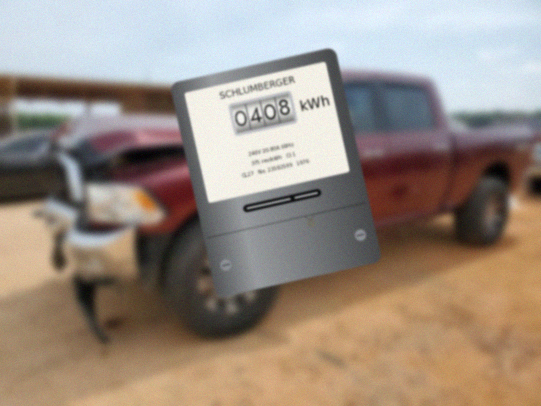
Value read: {"value": 408, "unit": "kWh"}
